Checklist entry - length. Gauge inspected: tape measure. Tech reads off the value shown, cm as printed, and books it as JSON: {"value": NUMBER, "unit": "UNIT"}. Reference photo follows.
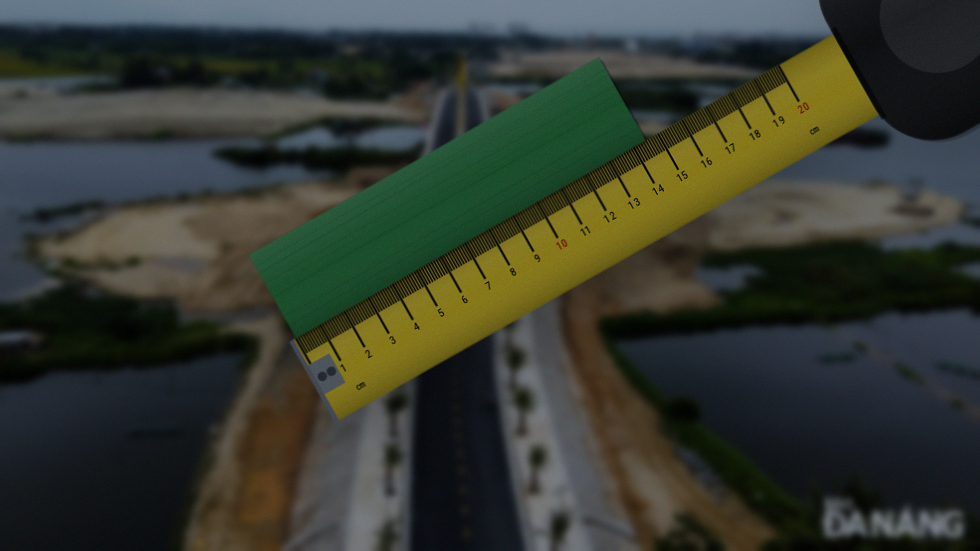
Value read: {"value": 14.5, "unit": "cm"}
